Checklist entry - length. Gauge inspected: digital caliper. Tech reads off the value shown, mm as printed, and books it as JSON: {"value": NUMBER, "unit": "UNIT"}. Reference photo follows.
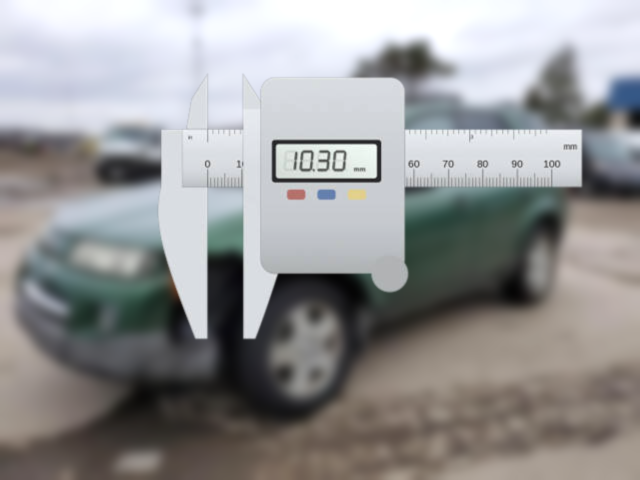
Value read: {"value": 10.30, "unit": "mm"}
